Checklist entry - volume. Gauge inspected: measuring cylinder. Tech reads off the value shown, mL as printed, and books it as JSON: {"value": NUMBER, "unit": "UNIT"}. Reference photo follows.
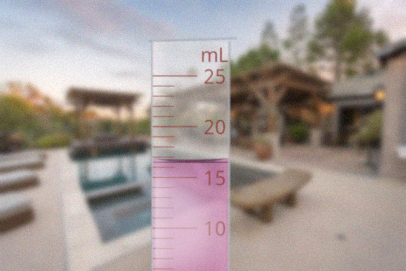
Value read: {"value": 16.5, "unit": "mL"}
